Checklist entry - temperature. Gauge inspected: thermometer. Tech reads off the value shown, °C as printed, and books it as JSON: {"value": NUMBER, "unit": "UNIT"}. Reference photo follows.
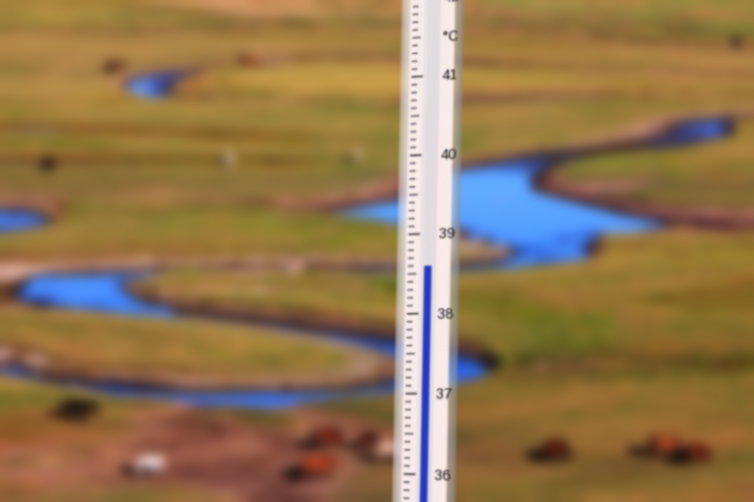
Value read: {"value": 38.6, "unit": "°C"}
